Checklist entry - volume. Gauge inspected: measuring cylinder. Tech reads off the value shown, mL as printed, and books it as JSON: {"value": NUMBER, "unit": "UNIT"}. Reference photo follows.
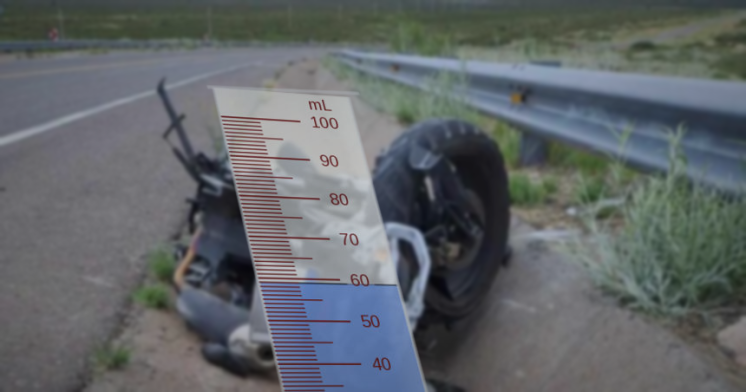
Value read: {"value": 59, "unit": "mL"}
